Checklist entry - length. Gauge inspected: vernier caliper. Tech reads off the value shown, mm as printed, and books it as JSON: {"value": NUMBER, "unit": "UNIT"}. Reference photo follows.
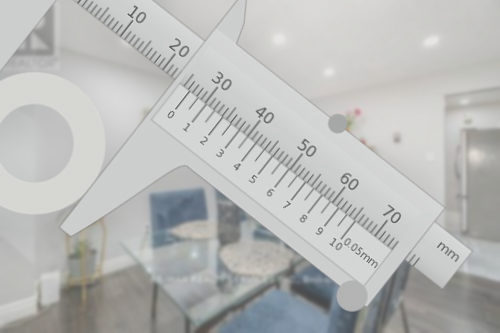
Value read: {"value": 26.4, "unit": "mm"}
